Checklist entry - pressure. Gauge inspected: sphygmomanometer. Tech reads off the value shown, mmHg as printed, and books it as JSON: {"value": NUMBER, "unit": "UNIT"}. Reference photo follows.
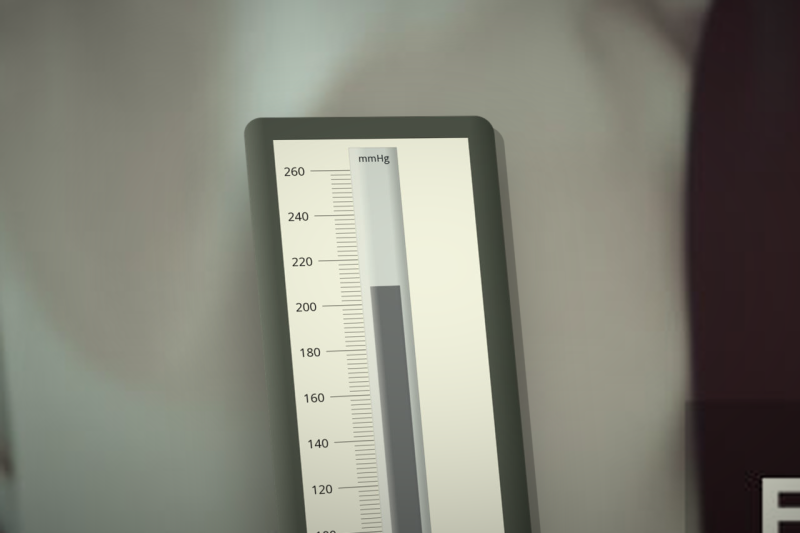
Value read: {"value": 208, "unit": "mmHg"}
